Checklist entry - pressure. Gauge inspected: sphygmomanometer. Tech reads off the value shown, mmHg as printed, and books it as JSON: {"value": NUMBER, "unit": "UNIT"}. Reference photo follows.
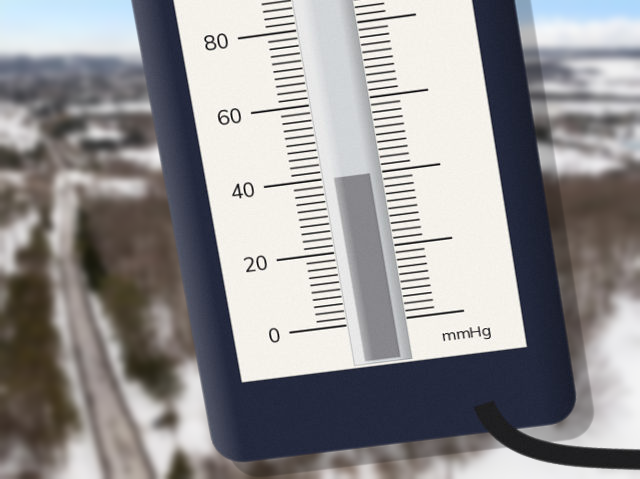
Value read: {"value": 40, "unit": "mmHg"}
